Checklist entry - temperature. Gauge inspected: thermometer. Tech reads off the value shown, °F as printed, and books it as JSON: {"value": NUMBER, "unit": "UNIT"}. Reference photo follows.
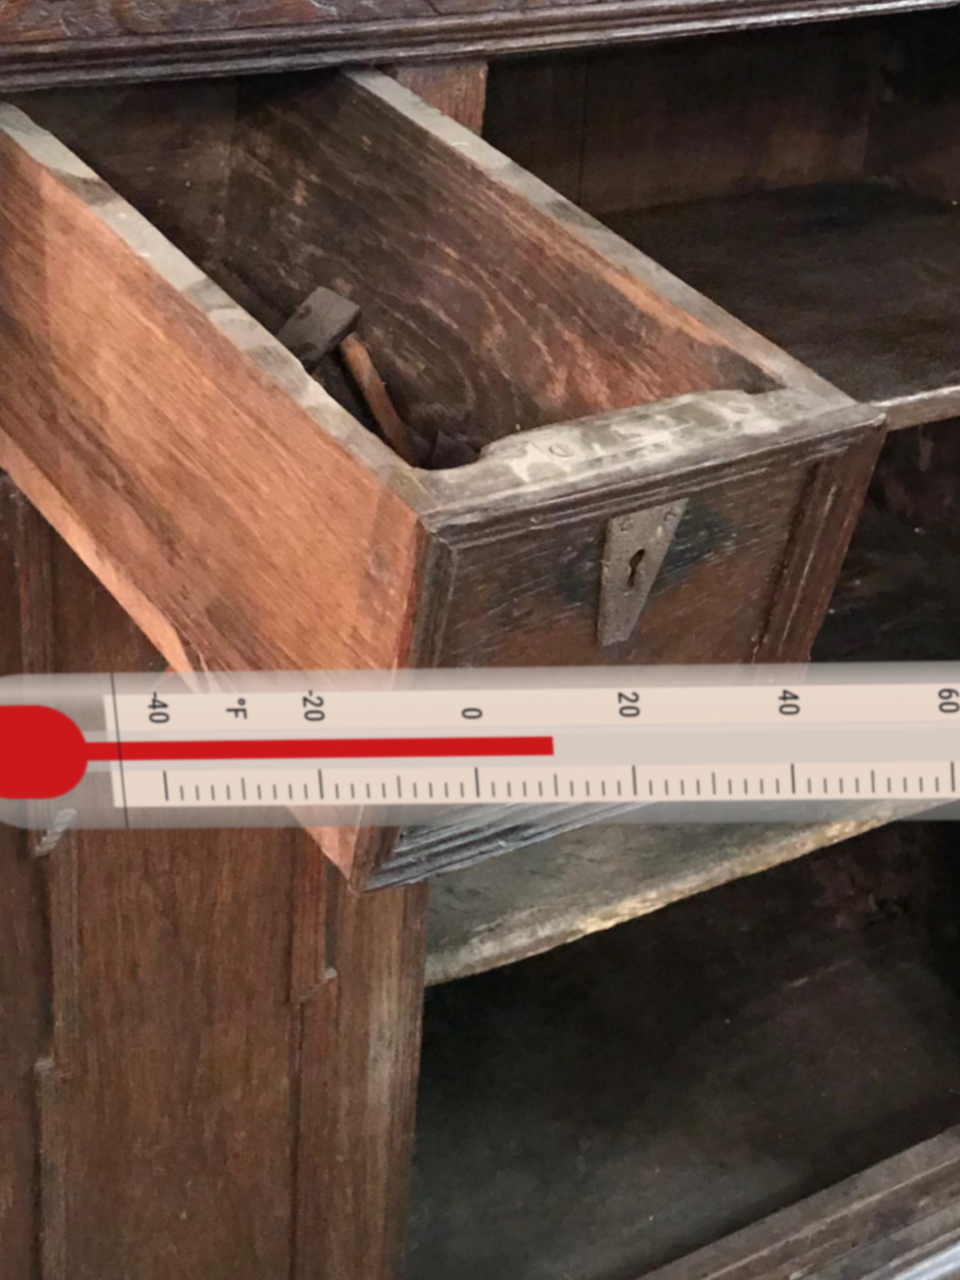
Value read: {"value": 10, "unit": "°F"}
